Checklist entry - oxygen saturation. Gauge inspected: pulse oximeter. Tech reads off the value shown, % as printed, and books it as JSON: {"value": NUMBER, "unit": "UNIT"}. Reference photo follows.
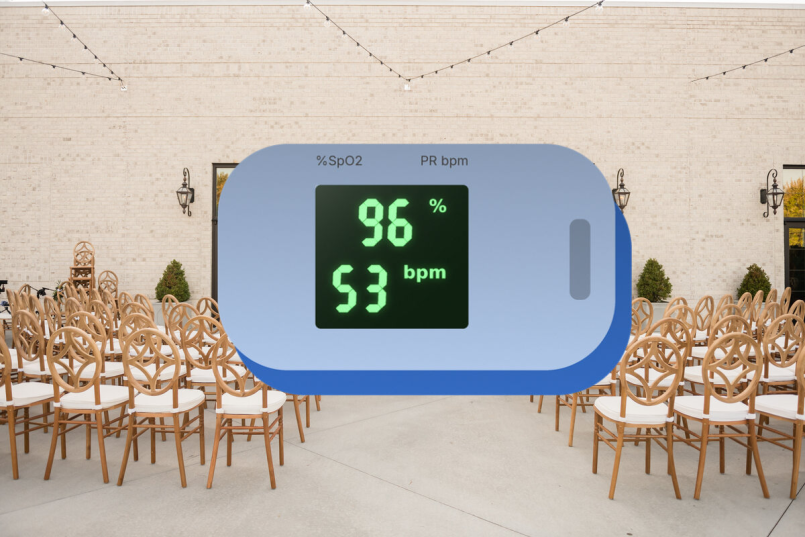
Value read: {"value": 96, "unit": "%"}
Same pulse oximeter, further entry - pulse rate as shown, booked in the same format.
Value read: {"value": 53, "unit": "bpm"}
